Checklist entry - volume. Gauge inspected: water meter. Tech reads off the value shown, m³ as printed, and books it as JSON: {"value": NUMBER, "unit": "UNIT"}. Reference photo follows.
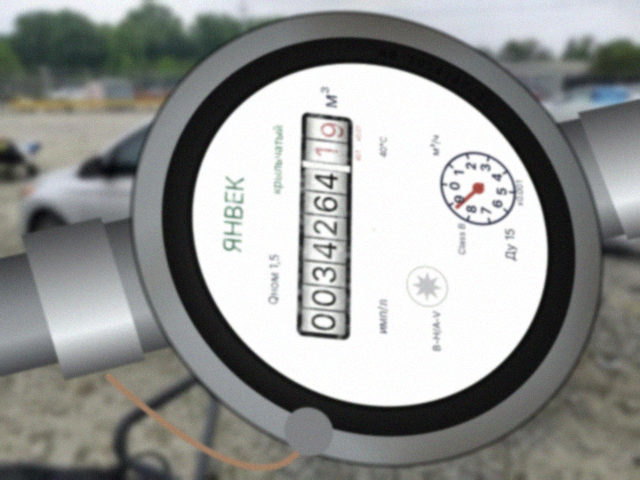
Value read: {"value": 34264.188, "unit": "m³"}
